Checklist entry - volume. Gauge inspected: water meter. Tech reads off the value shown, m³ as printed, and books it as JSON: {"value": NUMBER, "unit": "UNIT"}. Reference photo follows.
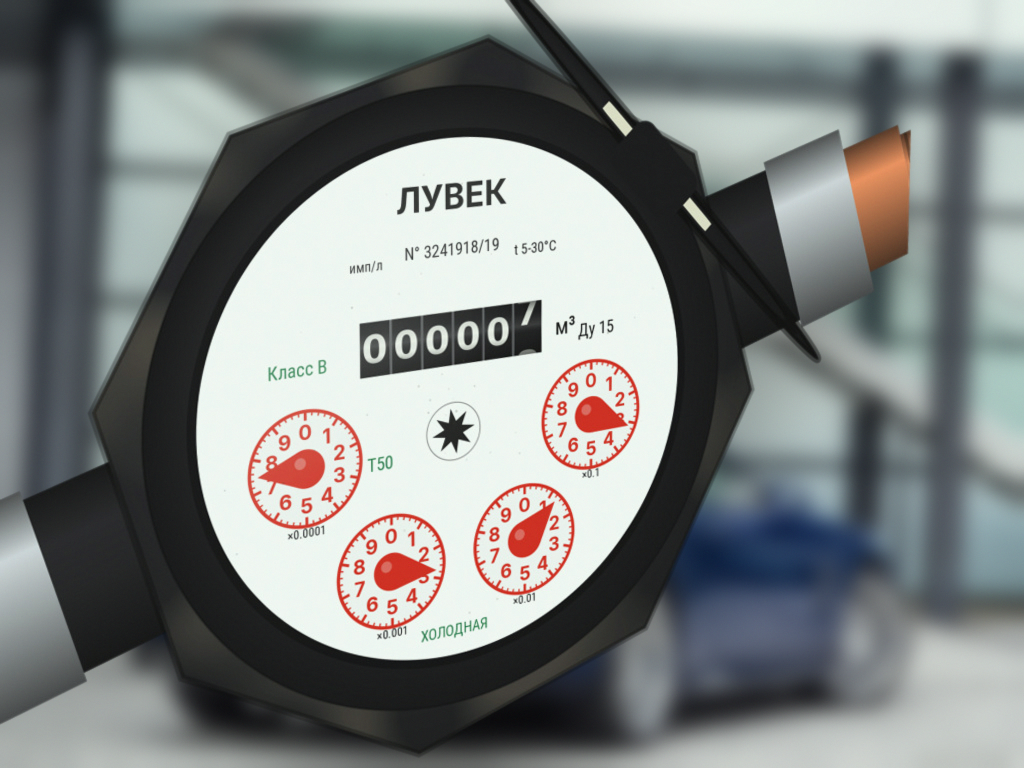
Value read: {"value": 7.3127, "unit": "m³"}
